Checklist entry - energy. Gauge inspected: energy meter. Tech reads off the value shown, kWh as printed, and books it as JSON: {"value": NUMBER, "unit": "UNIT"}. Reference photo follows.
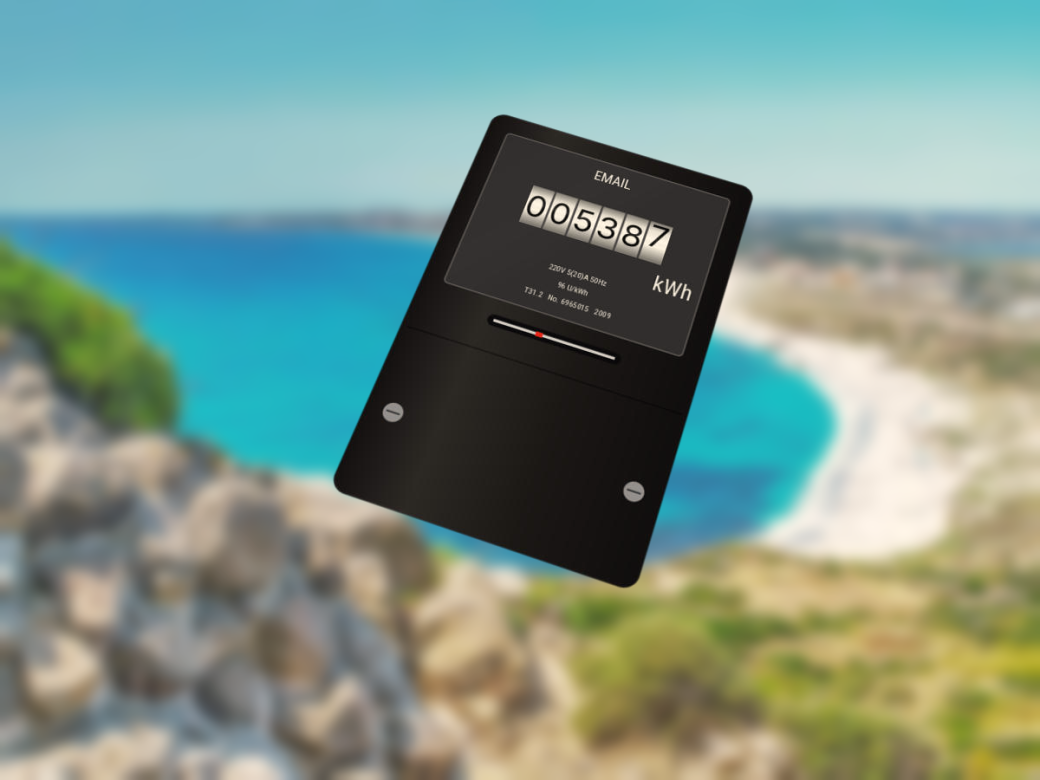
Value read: {"value": 5387, "unit": "kWh"}
